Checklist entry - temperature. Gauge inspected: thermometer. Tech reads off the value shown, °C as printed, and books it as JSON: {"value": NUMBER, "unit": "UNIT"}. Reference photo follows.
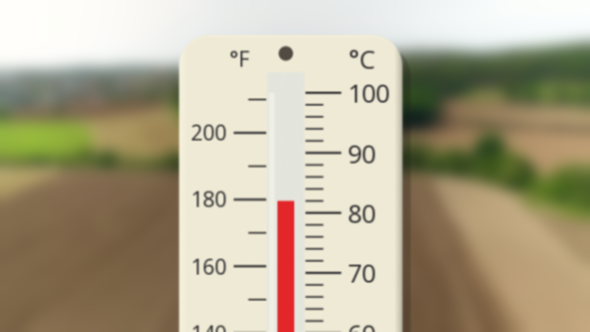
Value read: {"value": 82, "unit": "°C"}
